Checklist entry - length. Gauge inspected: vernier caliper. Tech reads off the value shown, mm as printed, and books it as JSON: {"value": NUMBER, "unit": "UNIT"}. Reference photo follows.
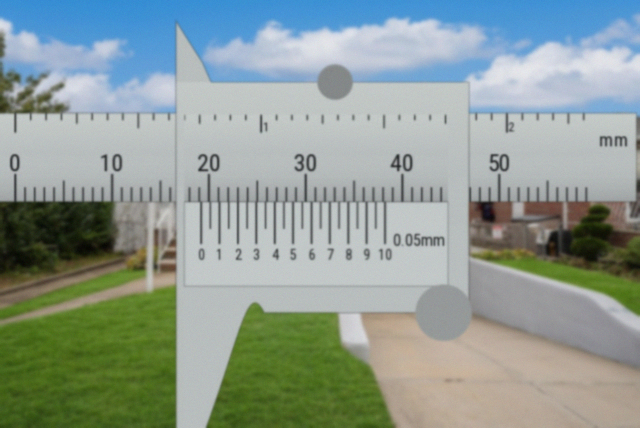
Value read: {"value": 19.2, "unit": "mm"}
